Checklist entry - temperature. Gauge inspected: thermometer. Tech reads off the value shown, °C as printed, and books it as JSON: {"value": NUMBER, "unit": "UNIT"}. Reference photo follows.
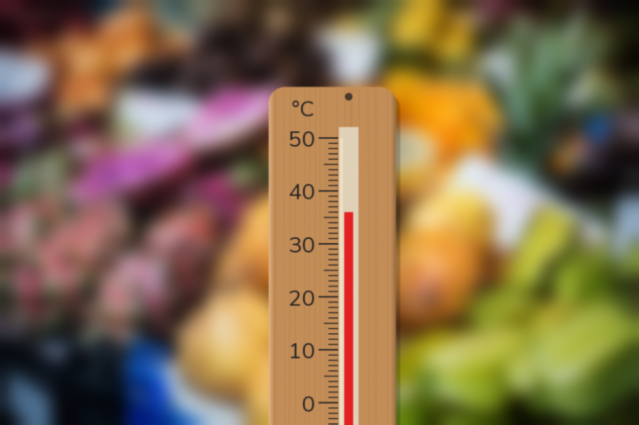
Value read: {"value": 36, "unit": "°C"}
